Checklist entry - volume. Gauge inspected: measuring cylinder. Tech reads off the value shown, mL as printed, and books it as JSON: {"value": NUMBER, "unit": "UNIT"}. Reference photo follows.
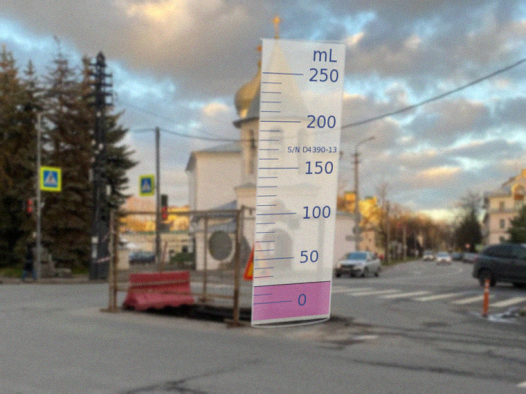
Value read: {"value": 20, "unit": "mL"}
